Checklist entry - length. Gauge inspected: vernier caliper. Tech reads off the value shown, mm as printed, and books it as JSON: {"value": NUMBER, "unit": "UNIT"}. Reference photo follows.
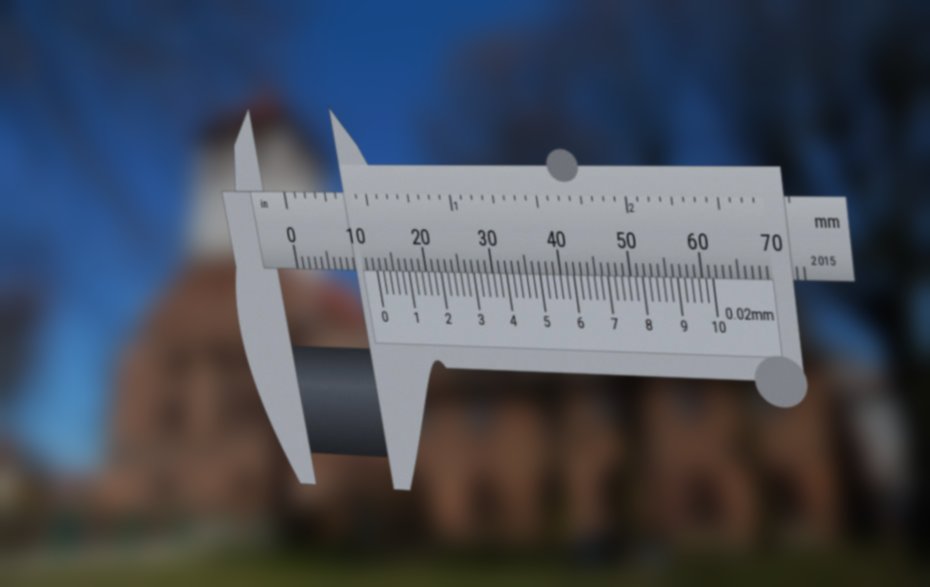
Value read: {"value": 12.5, "unit": "mm"}
